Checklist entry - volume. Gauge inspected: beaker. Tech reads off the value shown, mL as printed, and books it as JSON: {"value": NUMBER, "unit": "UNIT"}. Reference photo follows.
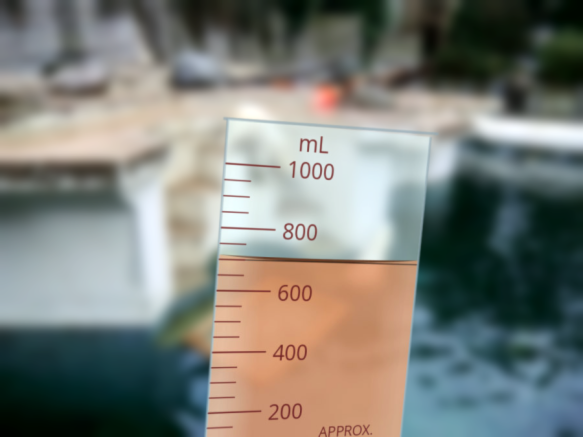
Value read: {"value": 700, "unit": "mL"}
